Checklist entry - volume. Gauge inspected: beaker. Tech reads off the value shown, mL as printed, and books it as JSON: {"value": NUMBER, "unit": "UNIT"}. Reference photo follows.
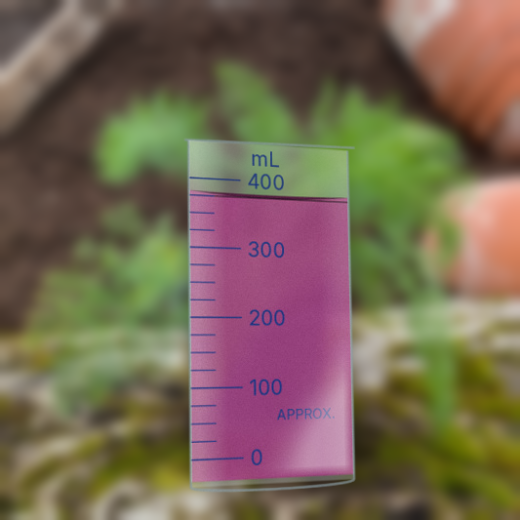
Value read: {"value": 375, "unit": "mL"}
